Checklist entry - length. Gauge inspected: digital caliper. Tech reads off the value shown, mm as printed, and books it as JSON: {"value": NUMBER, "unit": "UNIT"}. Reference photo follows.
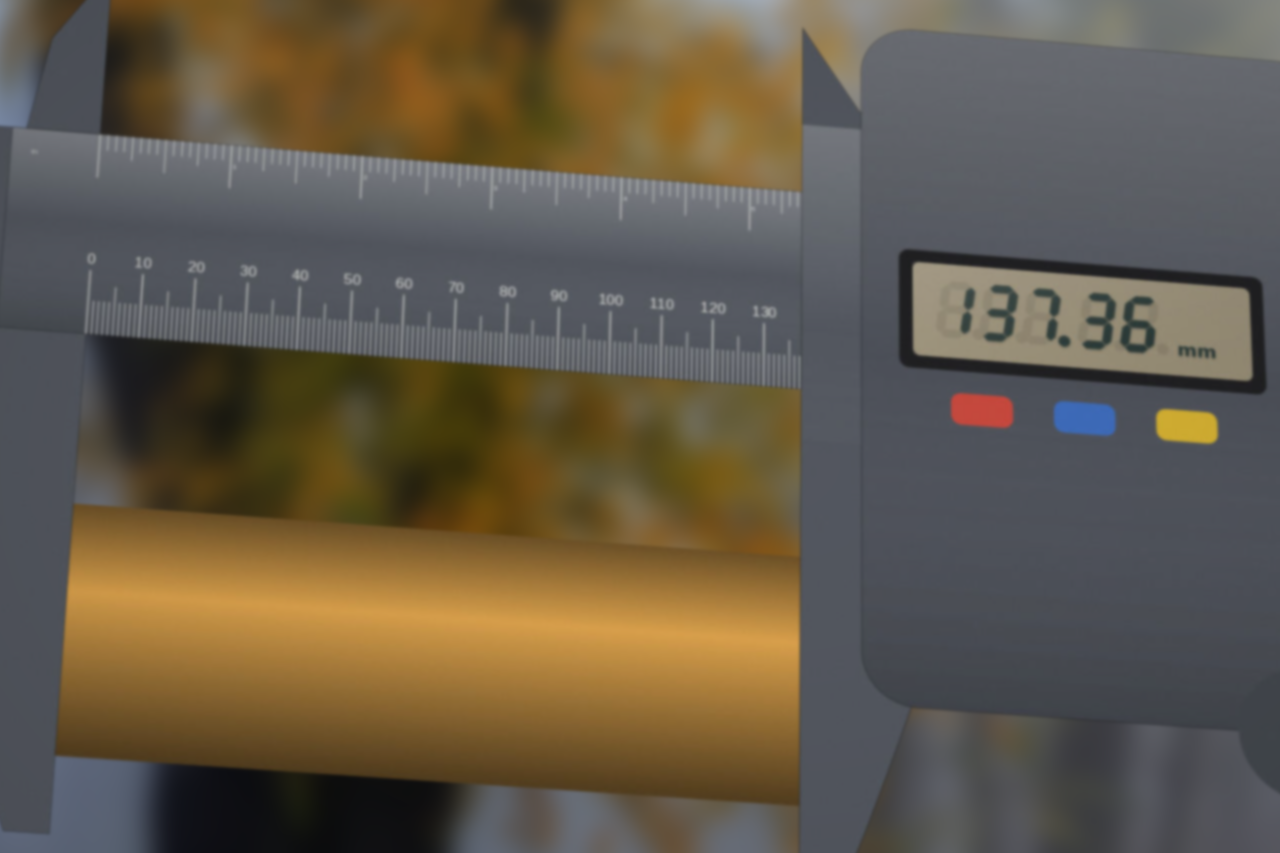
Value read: {"value": 137.36, "unit": "mm"}
